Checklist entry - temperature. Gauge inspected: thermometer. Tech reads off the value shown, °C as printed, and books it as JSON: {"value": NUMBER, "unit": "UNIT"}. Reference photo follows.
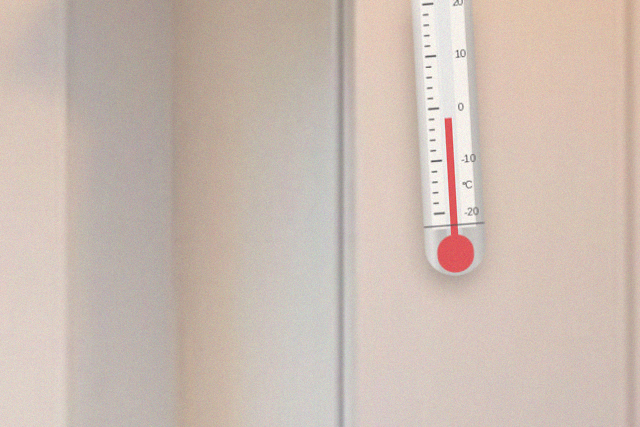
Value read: {"value": -2, "unit": "°C"}
